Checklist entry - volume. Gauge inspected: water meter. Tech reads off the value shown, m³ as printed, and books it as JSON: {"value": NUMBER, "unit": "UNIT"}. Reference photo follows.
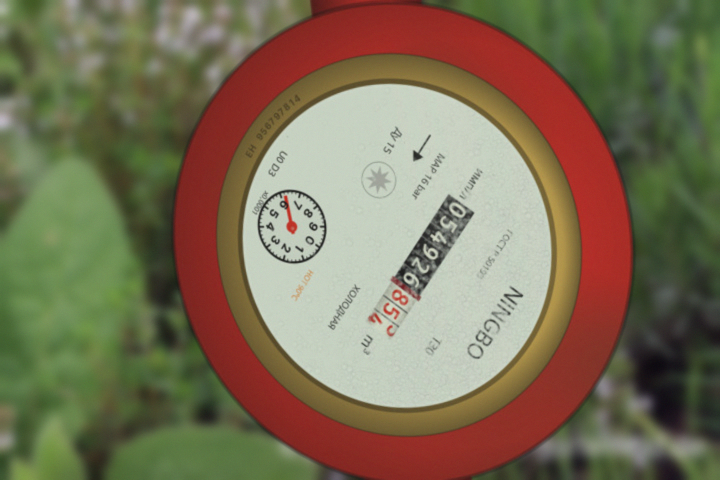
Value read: {"value": 54926.8536, "unit": "m³"}
